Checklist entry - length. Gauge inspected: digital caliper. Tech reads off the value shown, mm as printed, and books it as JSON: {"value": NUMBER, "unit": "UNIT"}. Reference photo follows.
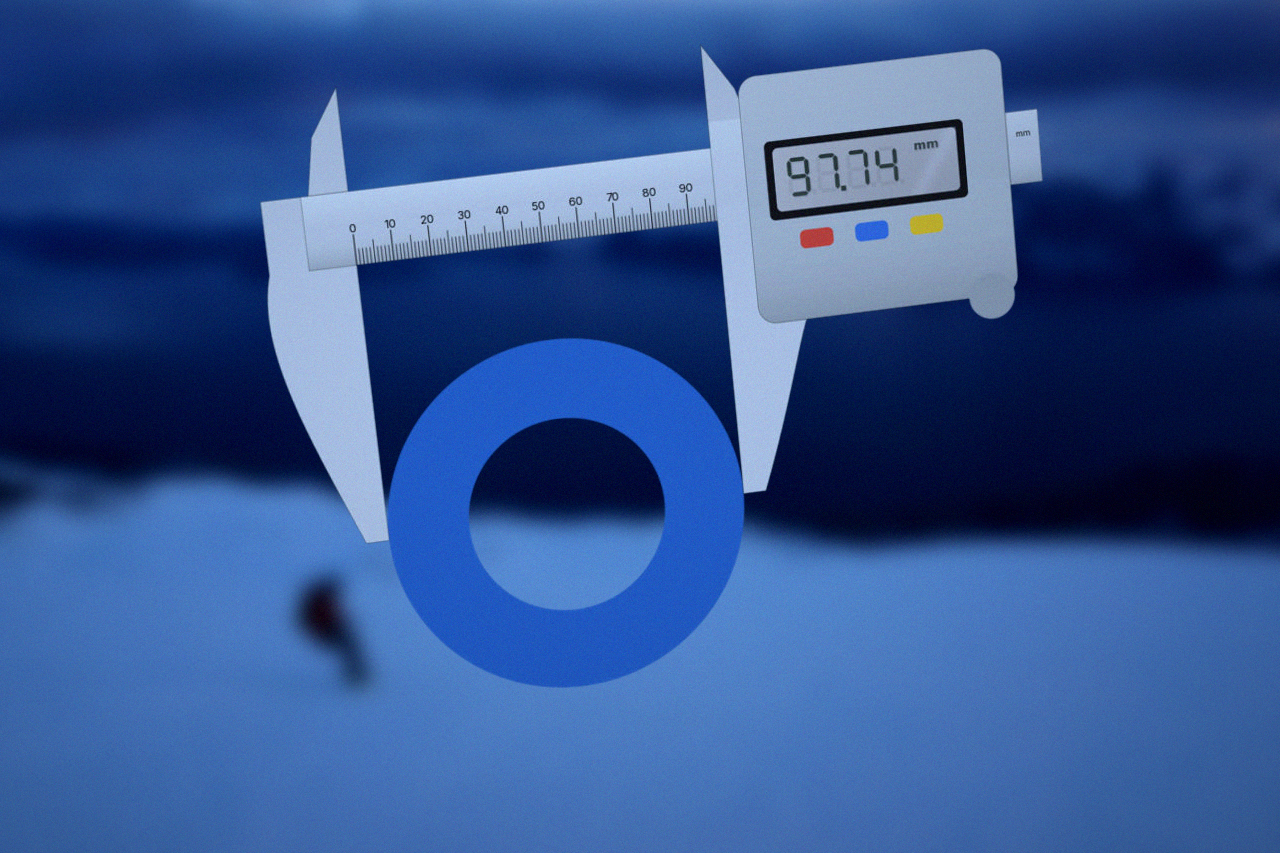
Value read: {"value": 97.74, "unit": "mm"}
